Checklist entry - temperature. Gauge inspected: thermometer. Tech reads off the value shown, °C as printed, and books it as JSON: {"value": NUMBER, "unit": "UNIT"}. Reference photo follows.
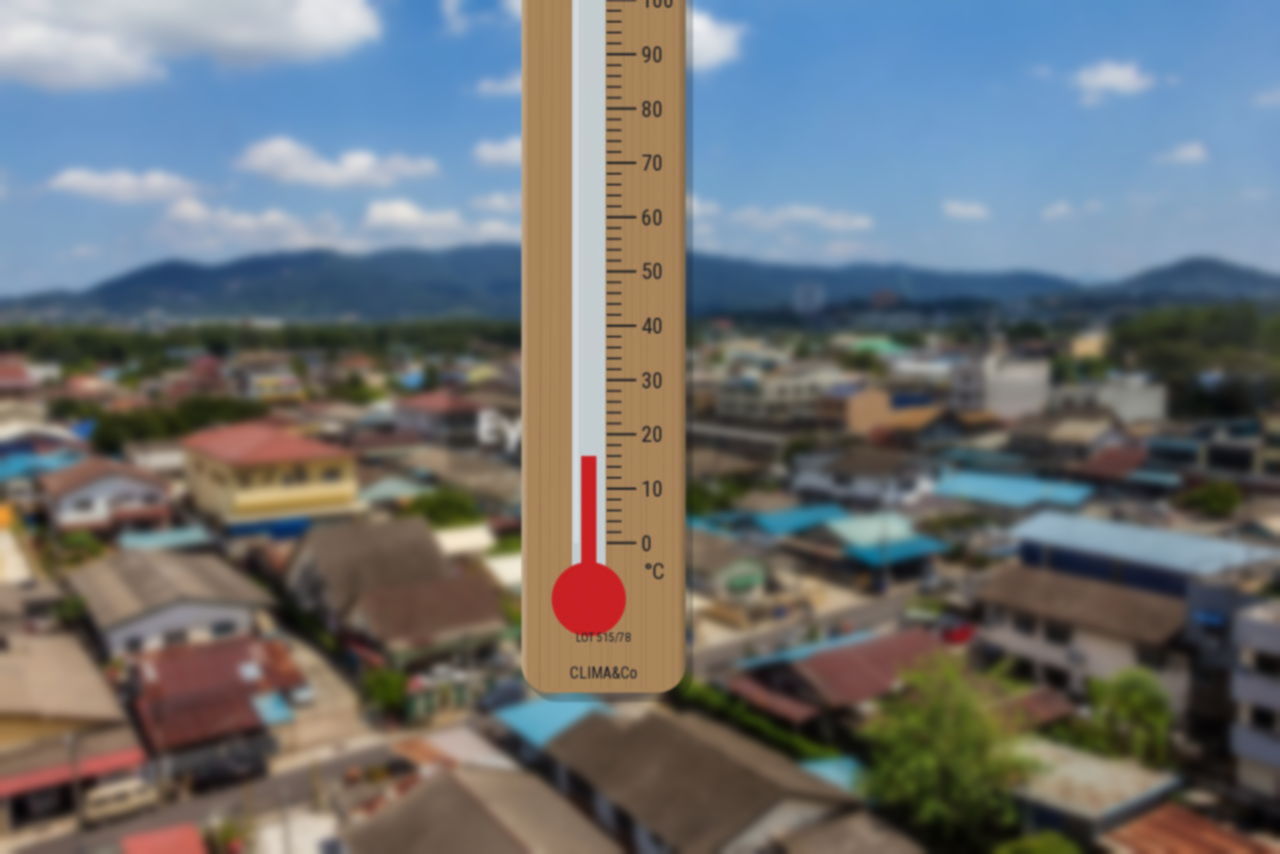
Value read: {"value": 16, "unit": "°C"}
